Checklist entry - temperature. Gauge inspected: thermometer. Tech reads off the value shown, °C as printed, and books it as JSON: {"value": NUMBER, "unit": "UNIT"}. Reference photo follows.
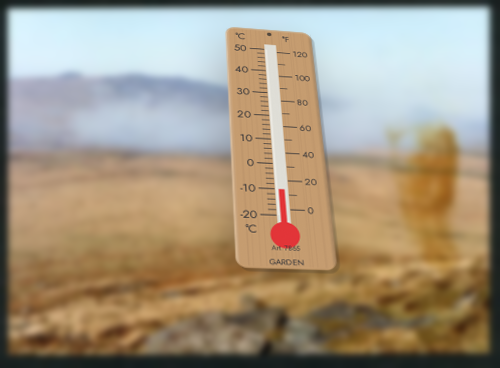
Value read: {"value": -10, "unit": "°C"}
